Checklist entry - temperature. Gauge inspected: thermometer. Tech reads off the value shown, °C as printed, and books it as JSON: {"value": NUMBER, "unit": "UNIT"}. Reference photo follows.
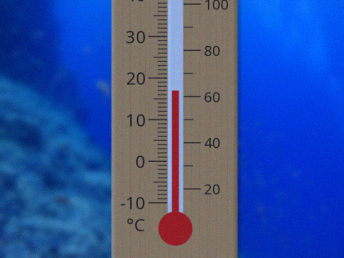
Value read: {"value": 17, "unit": "°C"}
